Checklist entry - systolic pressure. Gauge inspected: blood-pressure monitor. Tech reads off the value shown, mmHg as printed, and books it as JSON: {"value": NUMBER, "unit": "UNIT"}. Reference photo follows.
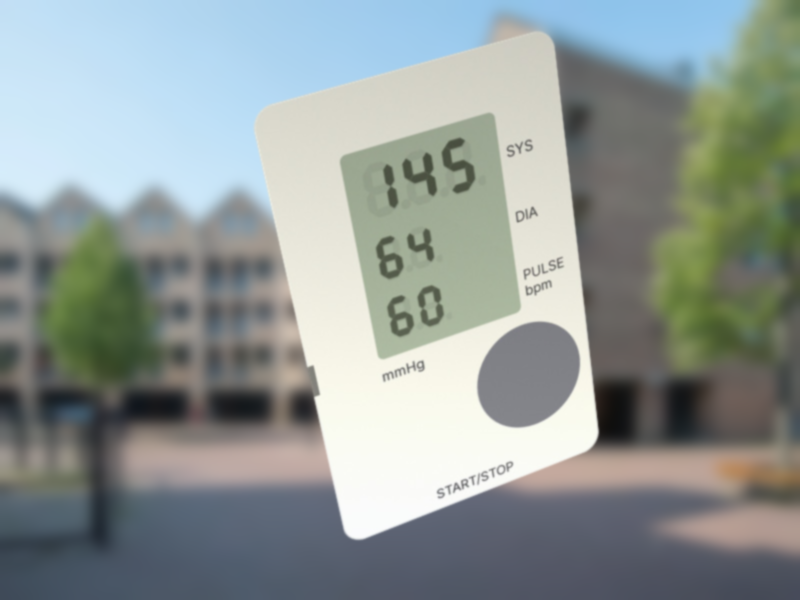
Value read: {"value": 145, "unit": "mmHg"}
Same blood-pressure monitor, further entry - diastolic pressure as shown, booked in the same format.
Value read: {"value": 64, "unit": "mmHg"}
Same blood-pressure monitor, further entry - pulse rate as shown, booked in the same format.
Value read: {"value": 60, "unit": "bpm"}
